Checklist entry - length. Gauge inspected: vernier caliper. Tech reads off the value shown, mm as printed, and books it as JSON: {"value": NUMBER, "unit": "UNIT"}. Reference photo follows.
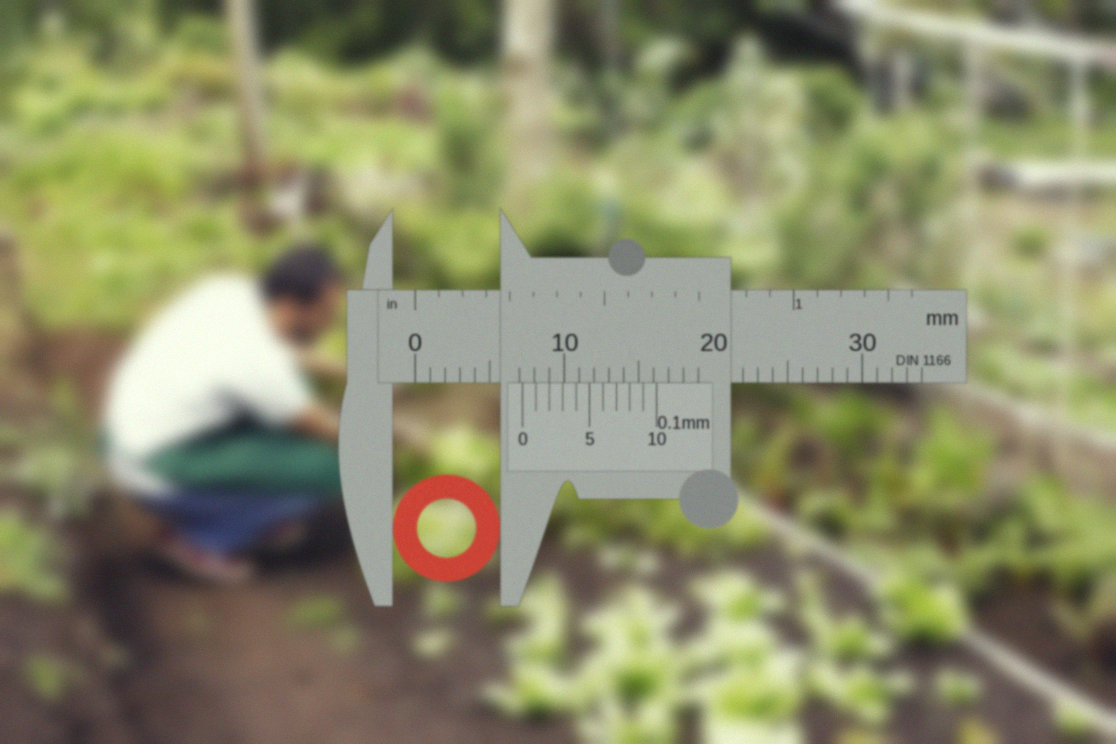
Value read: {"value": 7.2, "unit": "mm"}
